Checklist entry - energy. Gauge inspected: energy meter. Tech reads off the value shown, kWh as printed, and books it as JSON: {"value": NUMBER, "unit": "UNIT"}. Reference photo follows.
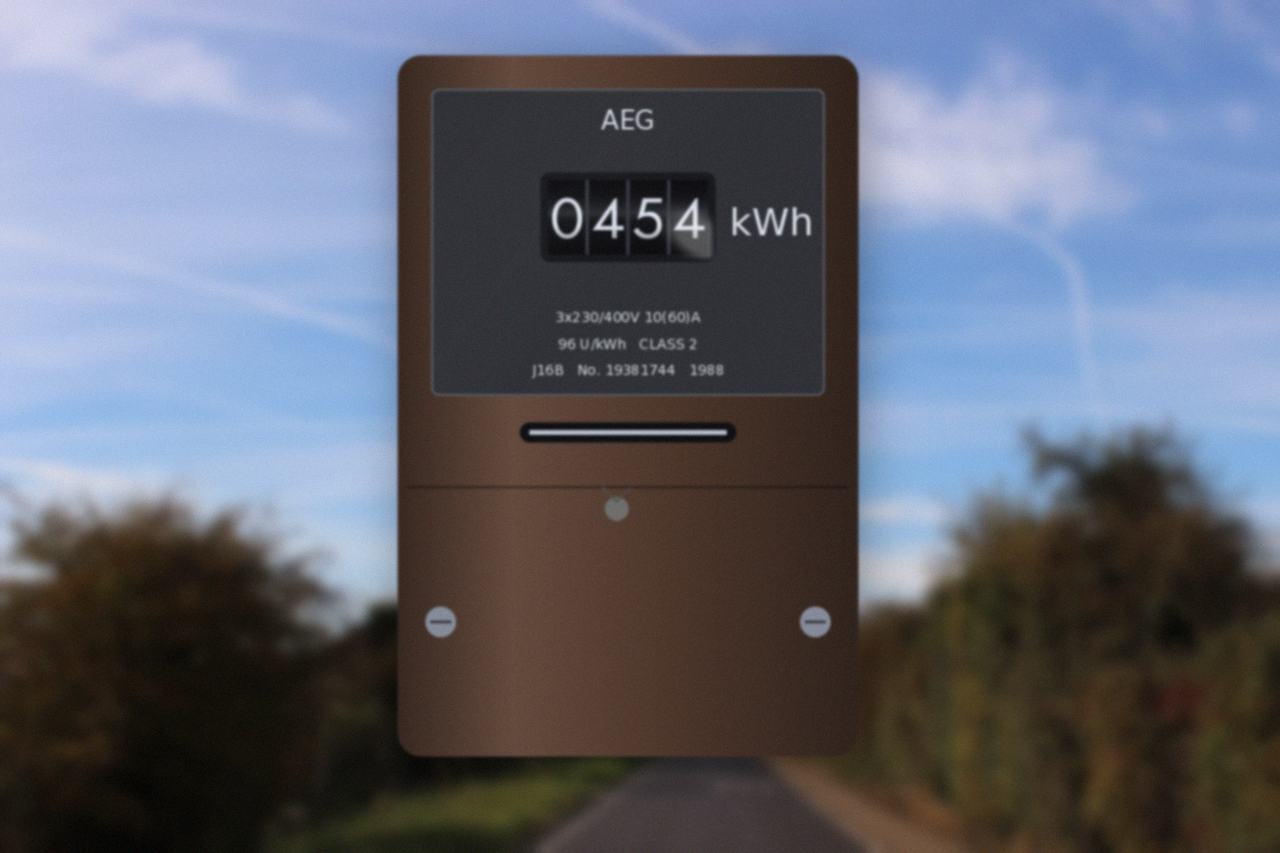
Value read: {"value": 454, "unit": "kWh"}
